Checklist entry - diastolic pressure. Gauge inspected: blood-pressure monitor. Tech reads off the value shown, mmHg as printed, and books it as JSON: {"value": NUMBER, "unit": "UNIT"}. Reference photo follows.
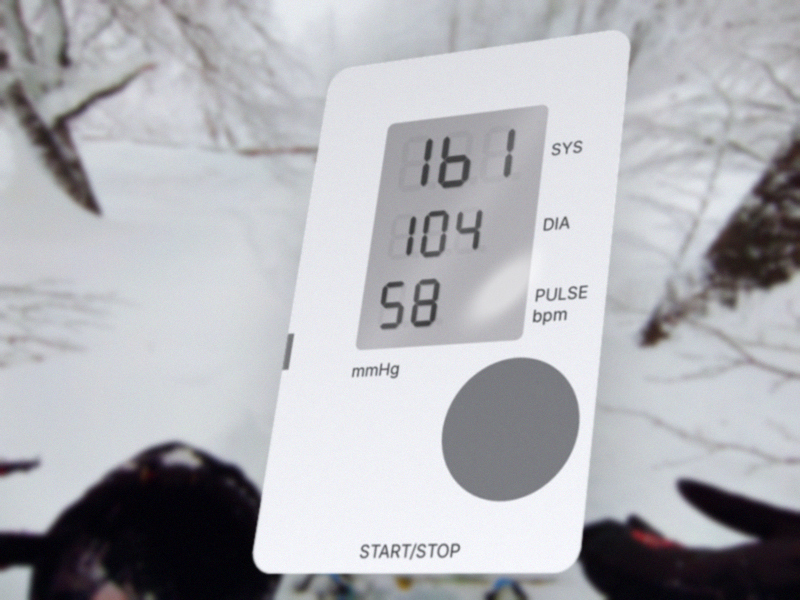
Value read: {"value": 104, "unit": "mmHg"}
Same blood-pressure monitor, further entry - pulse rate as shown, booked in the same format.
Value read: {"value": 58, "unit": "bpm"}
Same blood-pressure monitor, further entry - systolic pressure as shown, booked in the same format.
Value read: {"value": 161, "unit": "mmHg"}
